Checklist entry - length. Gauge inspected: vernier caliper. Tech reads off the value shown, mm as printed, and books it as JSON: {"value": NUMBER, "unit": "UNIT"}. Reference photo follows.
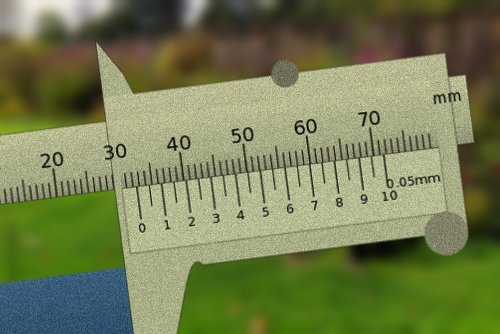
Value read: {"value": 32.6, "unit": "mm"}
